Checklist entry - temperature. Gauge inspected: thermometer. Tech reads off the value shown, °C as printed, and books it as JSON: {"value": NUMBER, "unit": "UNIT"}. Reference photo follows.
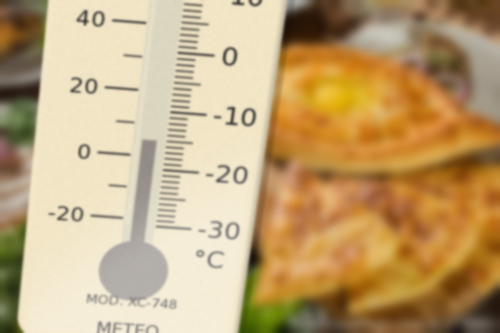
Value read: {"value": -15, "unit": "°C"}
